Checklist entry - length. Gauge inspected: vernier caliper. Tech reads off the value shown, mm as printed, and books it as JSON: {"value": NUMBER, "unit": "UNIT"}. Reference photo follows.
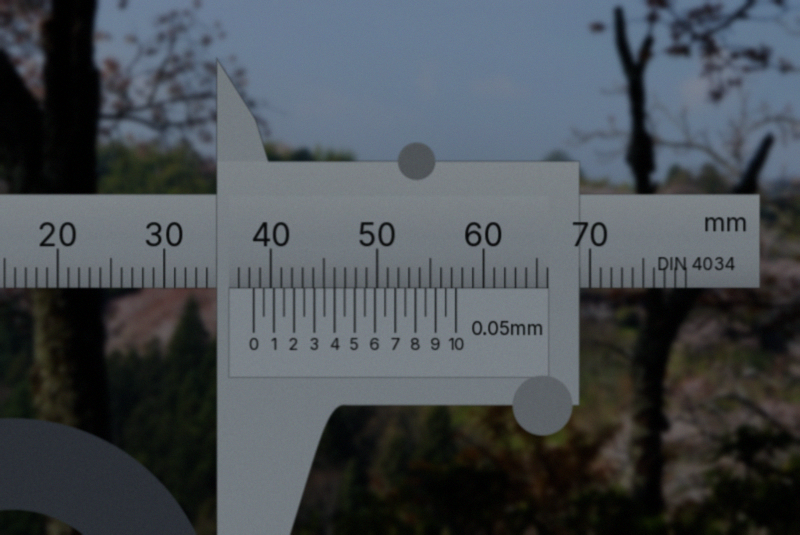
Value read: {"value": 38.4, "unit": "mm"}
